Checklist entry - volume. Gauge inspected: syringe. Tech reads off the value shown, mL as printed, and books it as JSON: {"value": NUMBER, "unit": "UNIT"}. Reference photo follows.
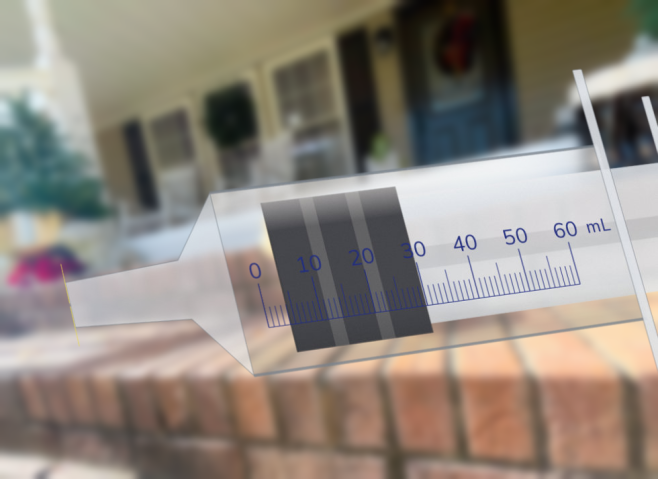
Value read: {"value": 4, "unit": "mL"}
